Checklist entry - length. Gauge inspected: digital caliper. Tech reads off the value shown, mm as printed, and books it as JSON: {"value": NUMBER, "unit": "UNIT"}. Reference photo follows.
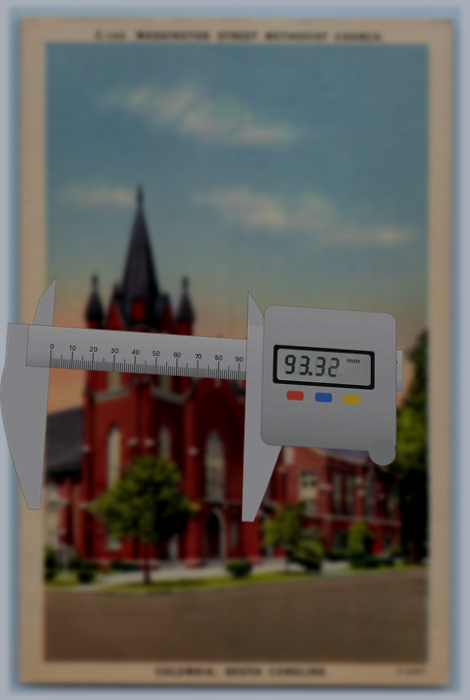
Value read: {"value": 93.32, "unit": "mm"}
